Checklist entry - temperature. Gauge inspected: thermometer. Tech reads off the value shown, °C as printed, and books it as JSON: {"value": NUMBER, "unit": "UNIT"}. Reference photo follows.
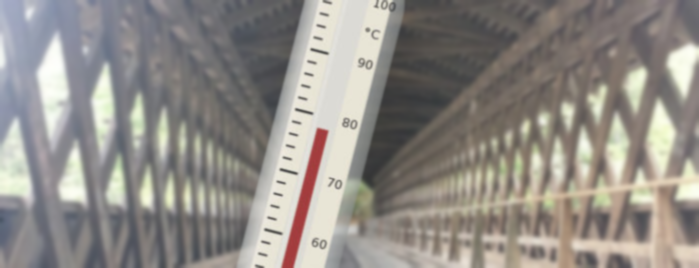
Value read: {"value": 78, "unit": "°C"}
